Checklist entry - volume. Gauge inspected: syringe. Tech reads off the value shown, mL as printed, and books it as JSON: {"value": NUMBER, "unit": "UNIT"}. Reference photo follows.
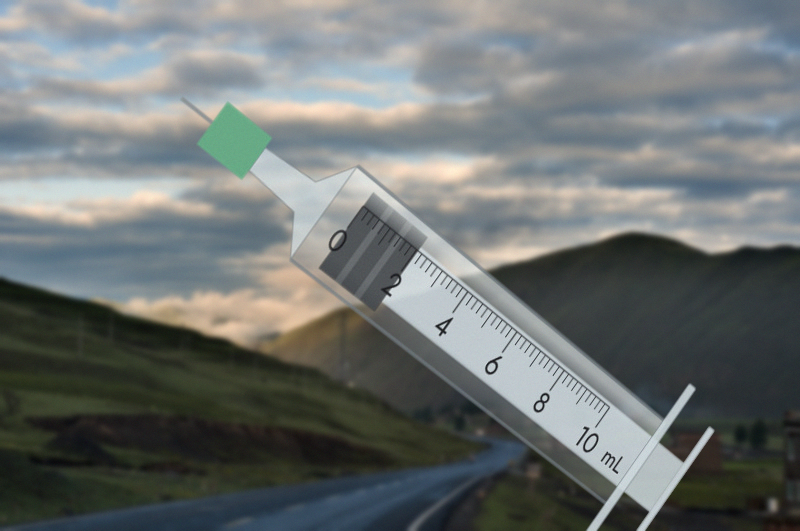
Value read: {"value": 0, "unit": "mL"}
